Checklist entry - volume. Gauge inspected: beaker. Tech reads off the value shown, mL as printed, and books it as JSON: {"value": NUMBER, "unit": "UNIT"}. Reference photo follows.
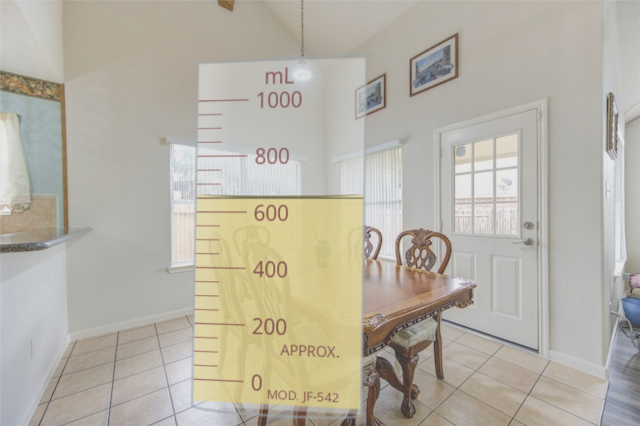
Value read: {"value": 650, "unit": "mL"}
